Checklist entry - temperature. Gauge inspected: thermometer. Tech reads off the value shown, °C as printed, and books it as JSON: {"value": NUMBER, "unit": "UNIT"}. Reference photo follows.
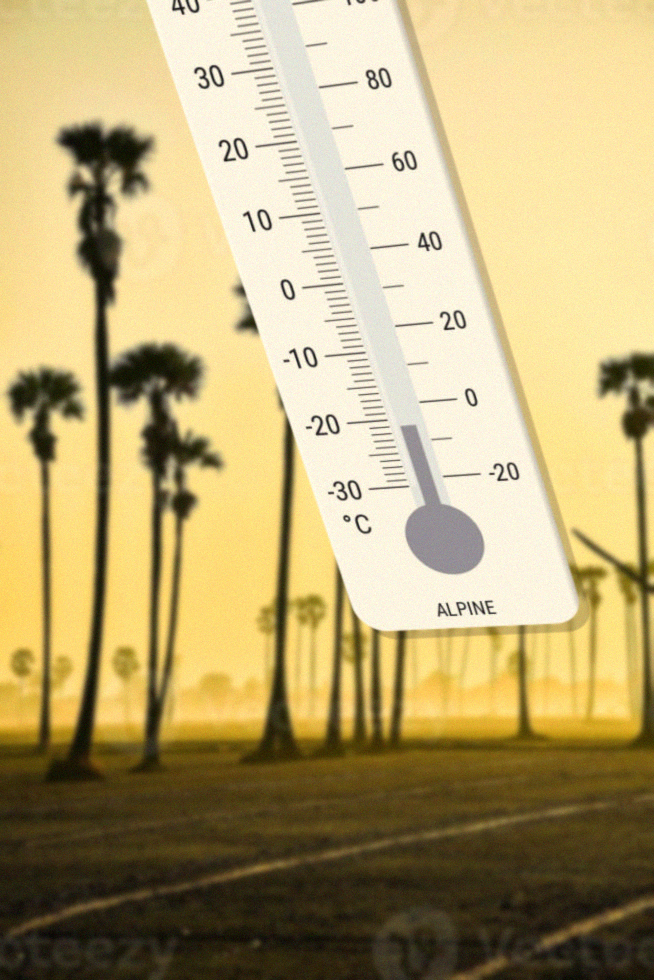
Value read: {"value": -21, "unit": "°C"}
